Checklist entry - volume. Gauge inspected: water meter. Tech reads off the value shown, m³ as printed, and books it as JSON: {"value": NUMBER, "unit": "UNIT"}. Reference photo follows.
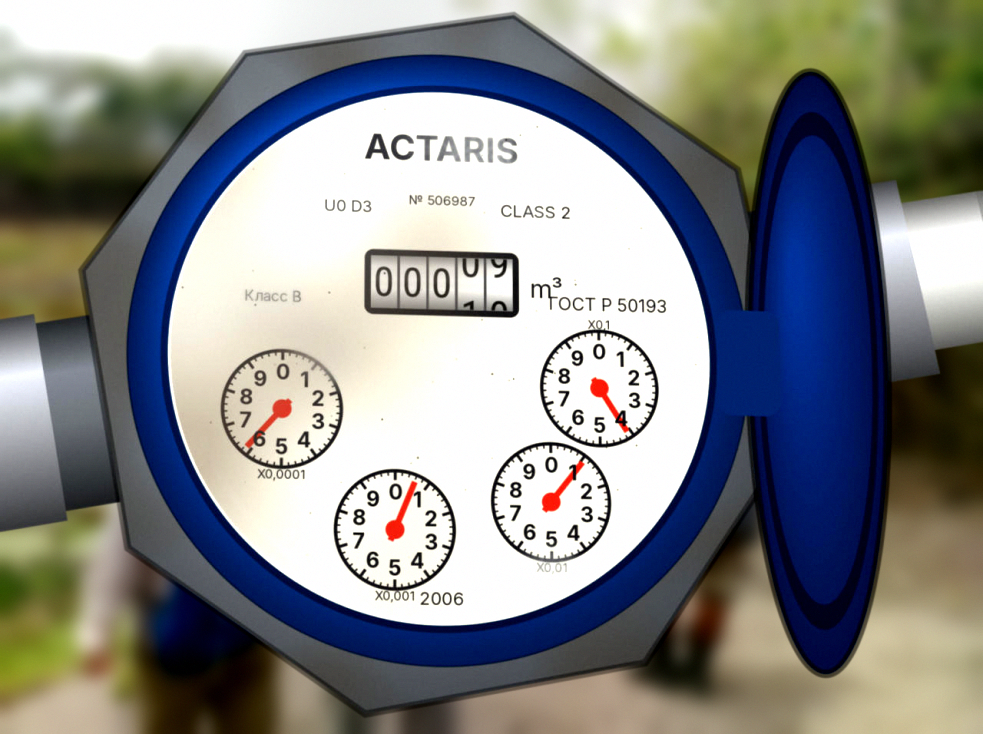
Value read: {"value": 9.4106, "unit": "m³"}
